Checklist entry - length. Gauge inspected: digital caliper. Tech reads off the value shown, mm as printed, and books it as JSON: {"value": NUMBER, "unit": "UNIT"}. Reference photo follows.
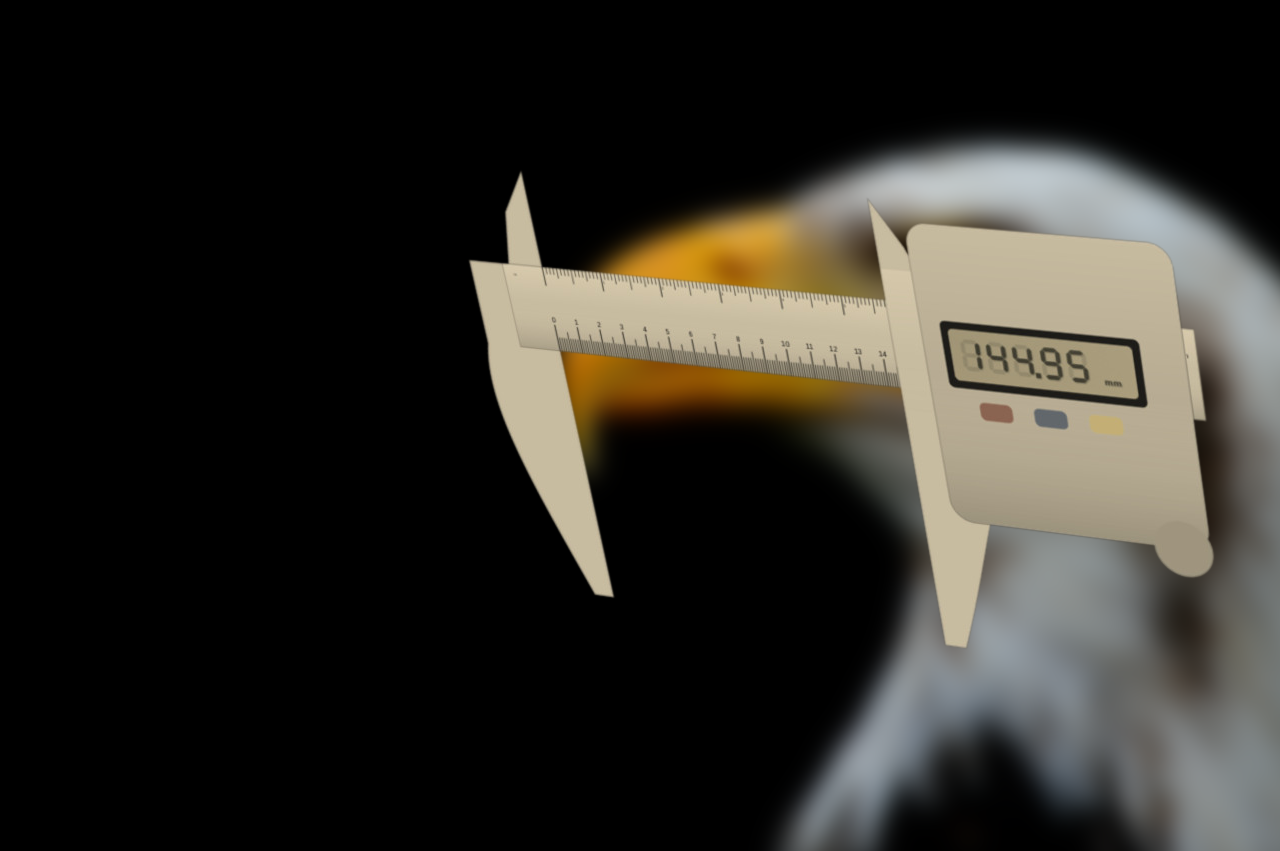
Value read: {"value": 144.95, "unit": "mm"}
